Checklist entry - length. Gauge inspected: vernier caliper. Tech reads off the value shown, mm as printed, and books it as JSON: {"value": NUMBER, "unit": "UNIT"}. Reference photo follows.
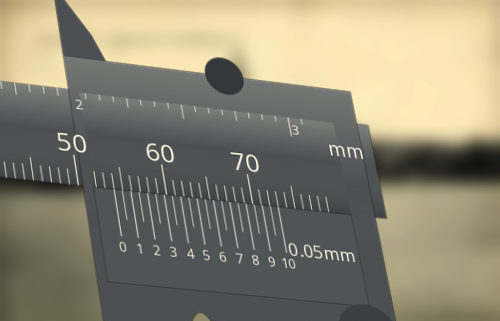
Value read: {"value": 54.0, "unit": "mm"}
